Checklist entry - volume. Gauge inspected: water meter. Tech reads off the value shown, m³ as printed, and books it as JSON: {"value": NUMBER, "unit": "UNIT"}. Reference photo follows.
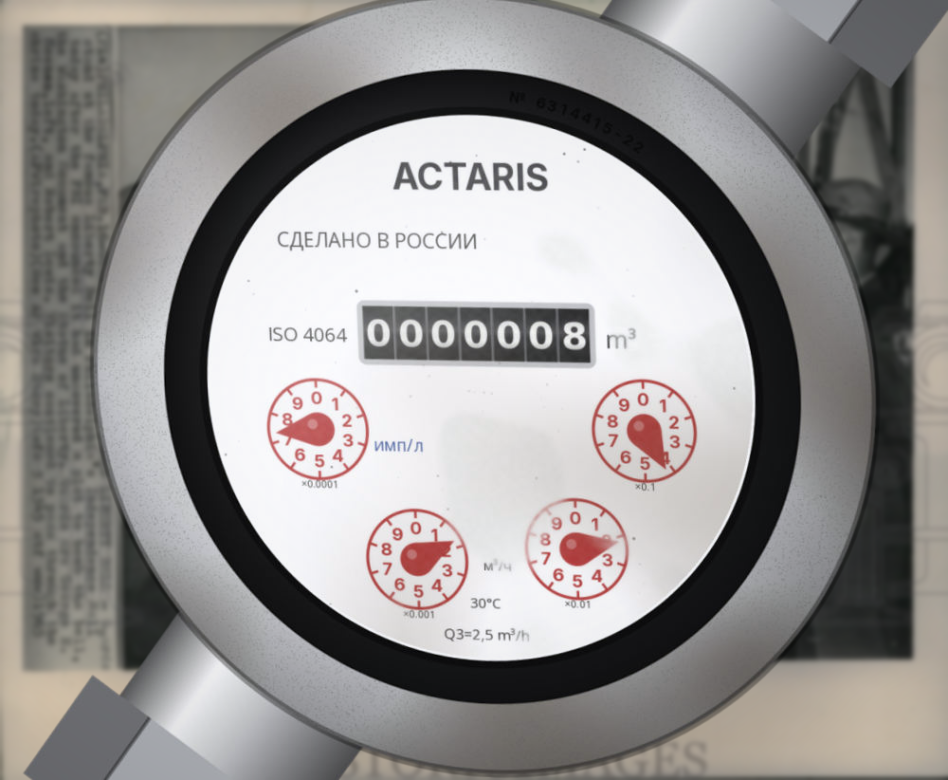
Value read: {"value": 8.4217, "unit": "m³"}
